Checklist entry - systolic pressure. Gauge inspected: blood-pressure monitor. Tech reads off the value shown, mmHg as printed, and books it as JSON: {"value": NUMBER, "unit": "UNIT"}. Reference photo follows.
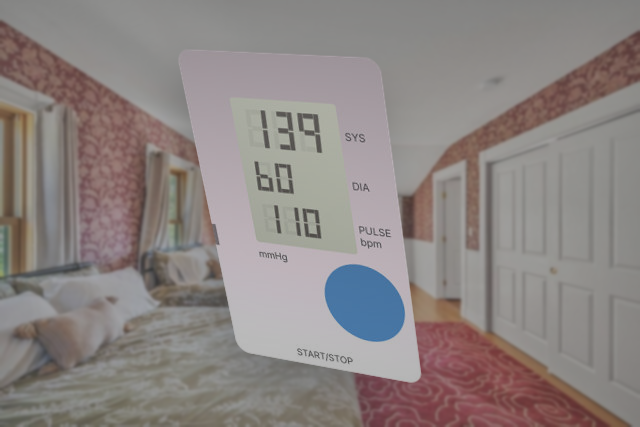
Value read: {"value": 139, "unit": "mmHg"}
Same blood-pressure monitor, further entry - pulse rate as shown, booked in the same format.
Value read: {"value": 110, "unit": "bpm"}
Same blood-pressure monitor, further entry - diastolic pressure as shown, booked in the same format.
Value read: {"value": 60, "unit": "mmHg"}
